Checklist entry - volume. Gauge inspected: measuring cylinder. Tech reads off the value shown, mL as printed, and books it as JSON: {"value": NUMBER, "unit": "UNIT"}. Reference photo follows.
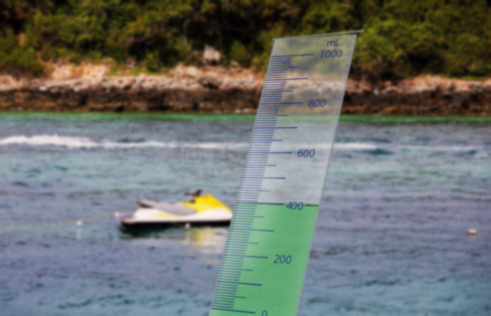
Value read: {"value": 400, "unit": "mL"}
